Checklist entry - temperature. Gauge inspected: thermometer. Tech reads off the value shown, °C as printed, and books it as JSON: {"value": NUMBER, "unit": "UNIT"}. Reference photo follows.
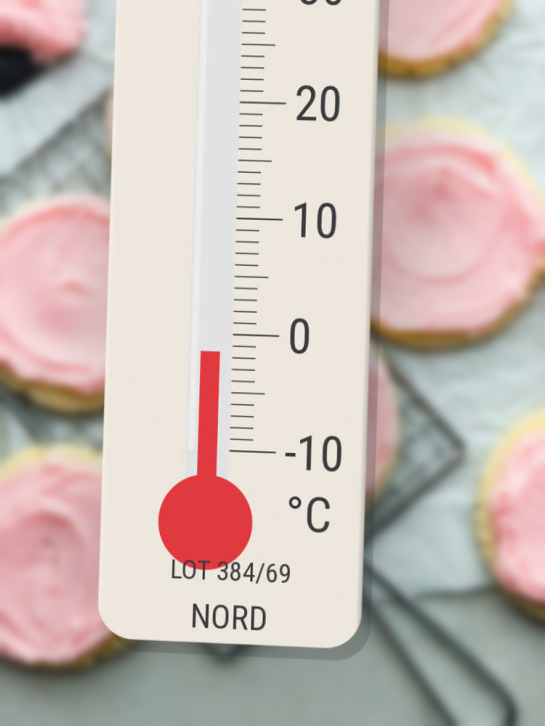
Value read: {"value": -1.5, "unit": "°C"}
